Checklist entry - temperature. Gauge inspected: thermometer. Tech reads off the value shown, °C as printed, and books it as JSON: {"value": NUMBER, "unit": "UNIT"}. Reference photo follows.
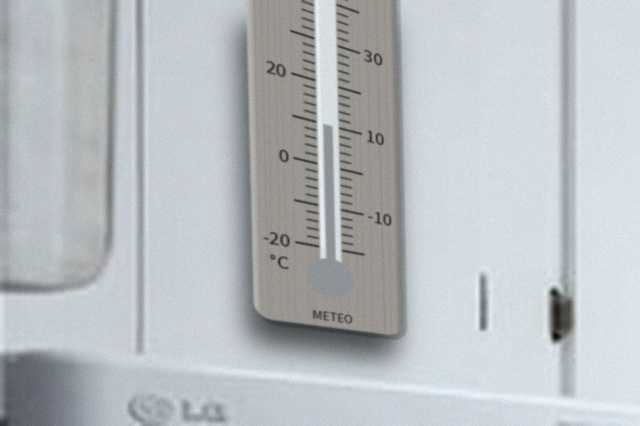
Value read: {"value": 10, "unit": "°C"}
